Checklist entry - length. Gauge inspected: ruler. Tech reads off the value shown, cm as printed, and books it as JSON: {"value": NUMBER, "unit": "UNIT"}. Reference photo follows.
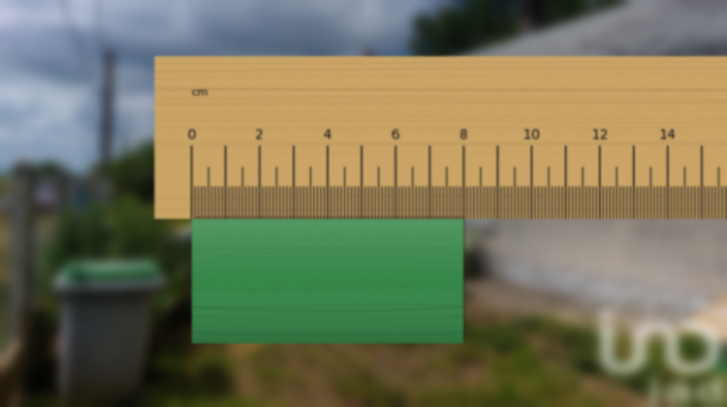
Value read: {"value": 8, "unit": "cm"}
